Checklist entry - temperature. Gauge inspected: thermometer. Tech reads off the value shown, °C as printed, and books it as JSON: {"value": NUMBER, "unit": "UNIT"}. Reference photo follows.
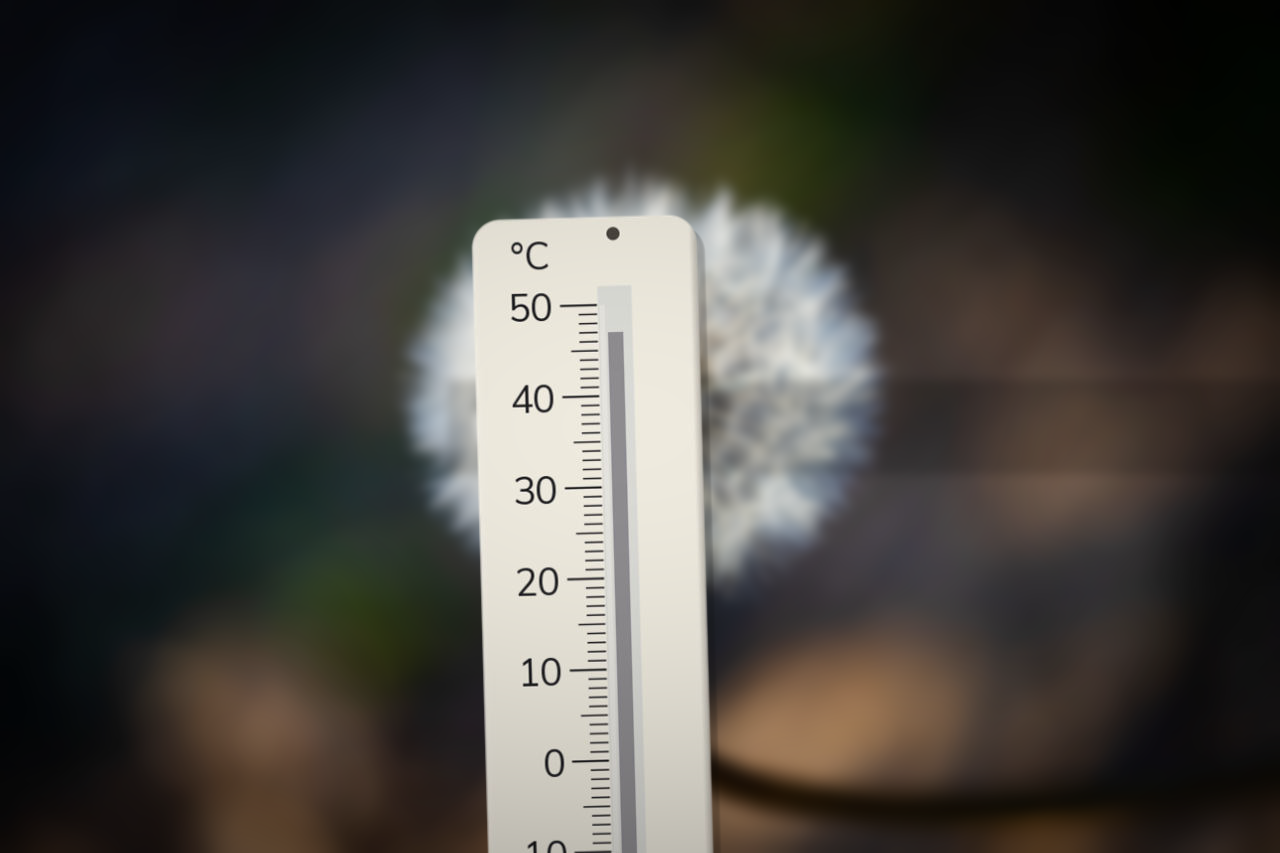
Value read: {"value": 47, "unit": "°C"}
